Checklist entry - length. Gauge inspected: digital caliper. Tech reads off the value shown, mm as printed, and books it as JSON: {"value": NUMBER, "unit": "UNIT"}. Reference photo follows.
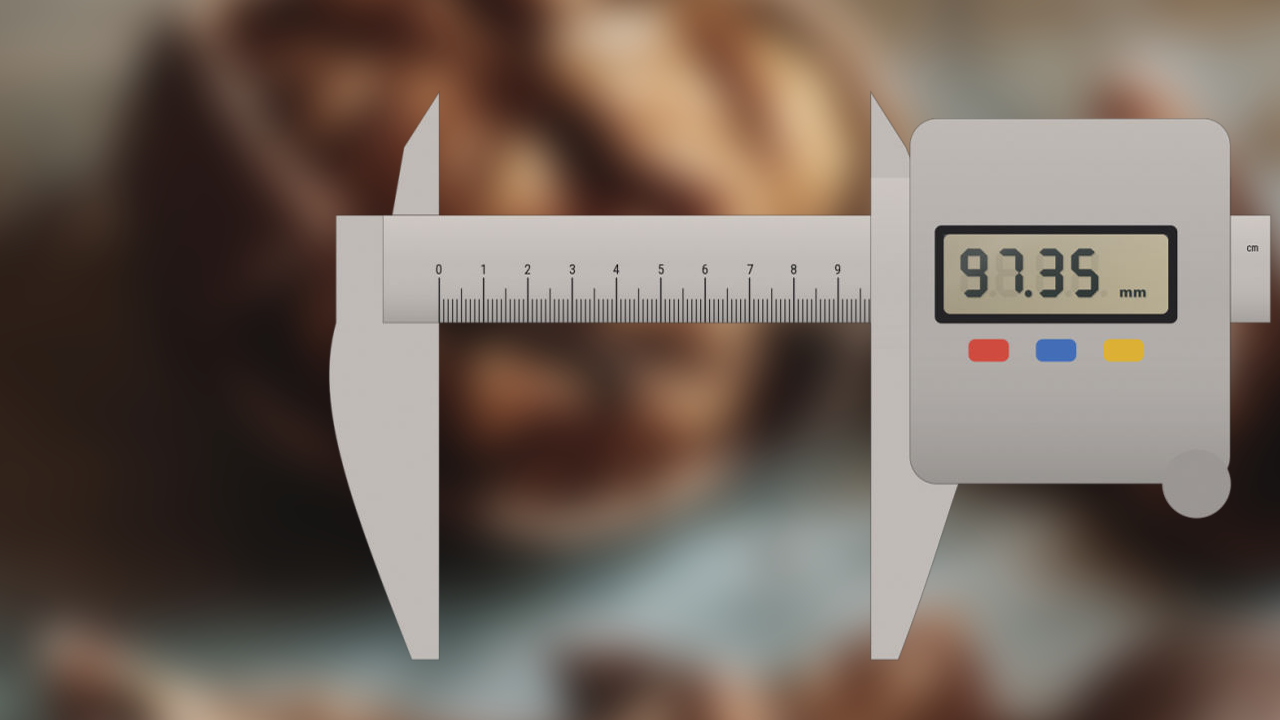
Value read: {"value": 97.35, "unit": "mm"}
